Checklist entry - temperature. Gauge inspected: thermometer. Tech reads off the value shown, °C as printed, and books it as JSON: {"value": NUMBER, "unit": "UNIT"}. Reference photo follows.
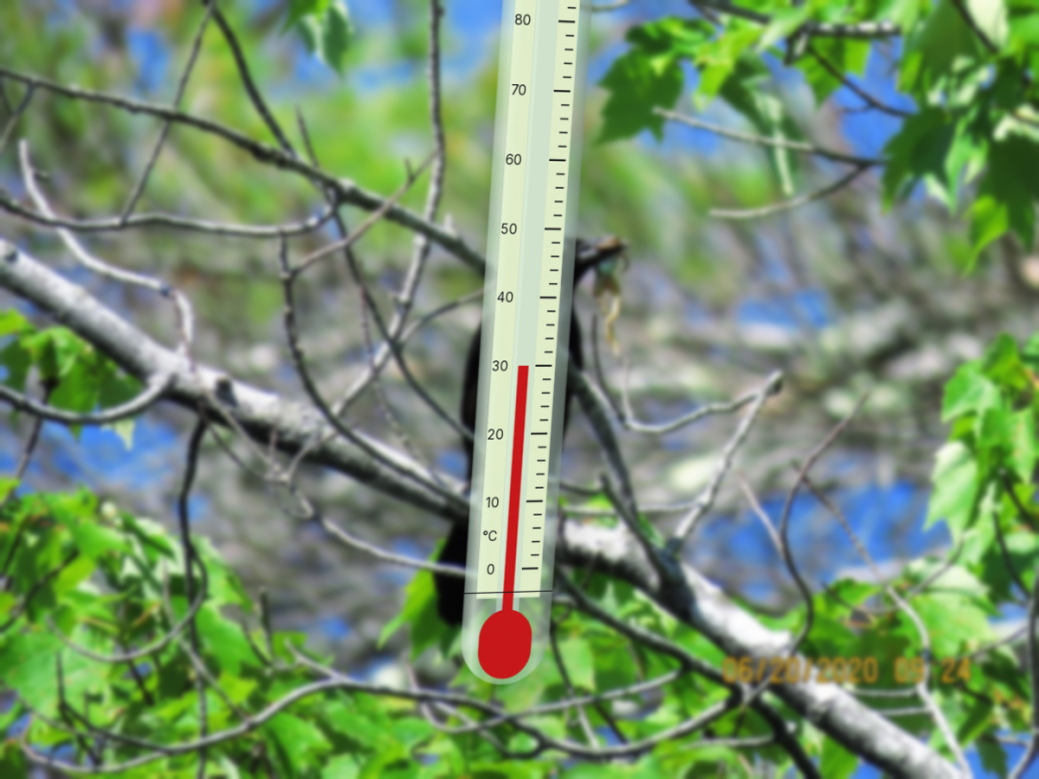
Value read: {"value": 30, "unit": "°C"}
